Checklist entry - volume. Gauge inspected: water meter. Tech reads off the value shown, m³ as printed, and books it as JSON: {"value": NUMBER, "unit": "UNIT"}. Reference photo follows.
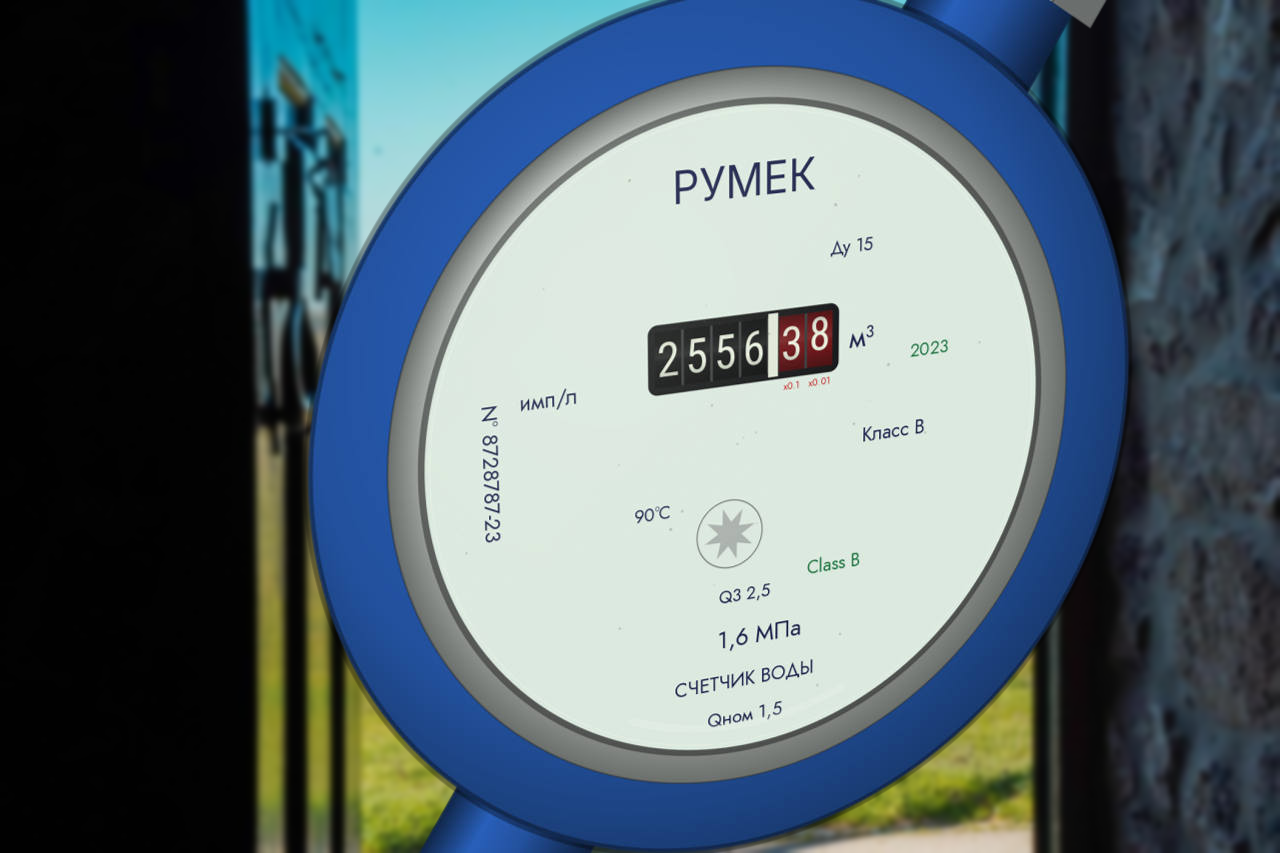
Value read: {"value": 2556.38, "unit": "m³"}
